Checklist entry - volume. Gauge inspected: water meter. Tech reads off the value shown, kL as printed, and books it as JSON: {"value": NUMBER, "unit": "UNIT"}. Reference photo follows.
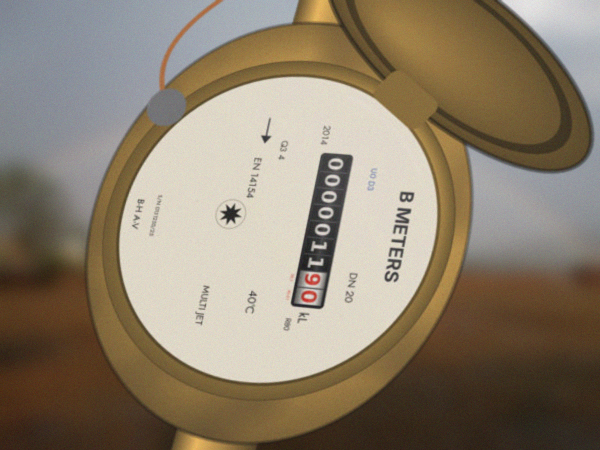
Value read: {"value": 11.90, "unit": "kL"}
